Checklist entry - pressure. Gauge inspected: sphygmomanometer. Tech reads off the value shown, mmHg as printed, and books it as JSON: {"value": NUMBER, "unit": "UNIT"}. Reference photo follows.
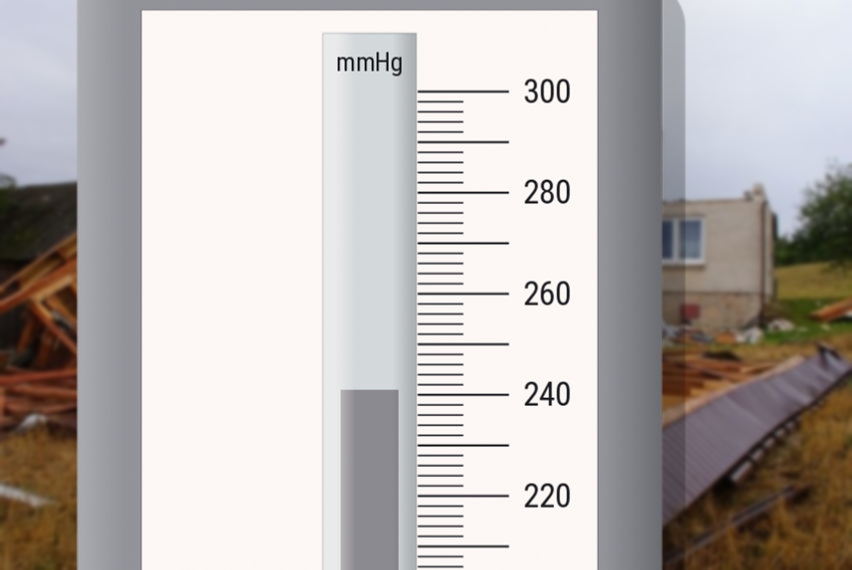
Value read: {"value": 241, "unit": "mmHg"}
